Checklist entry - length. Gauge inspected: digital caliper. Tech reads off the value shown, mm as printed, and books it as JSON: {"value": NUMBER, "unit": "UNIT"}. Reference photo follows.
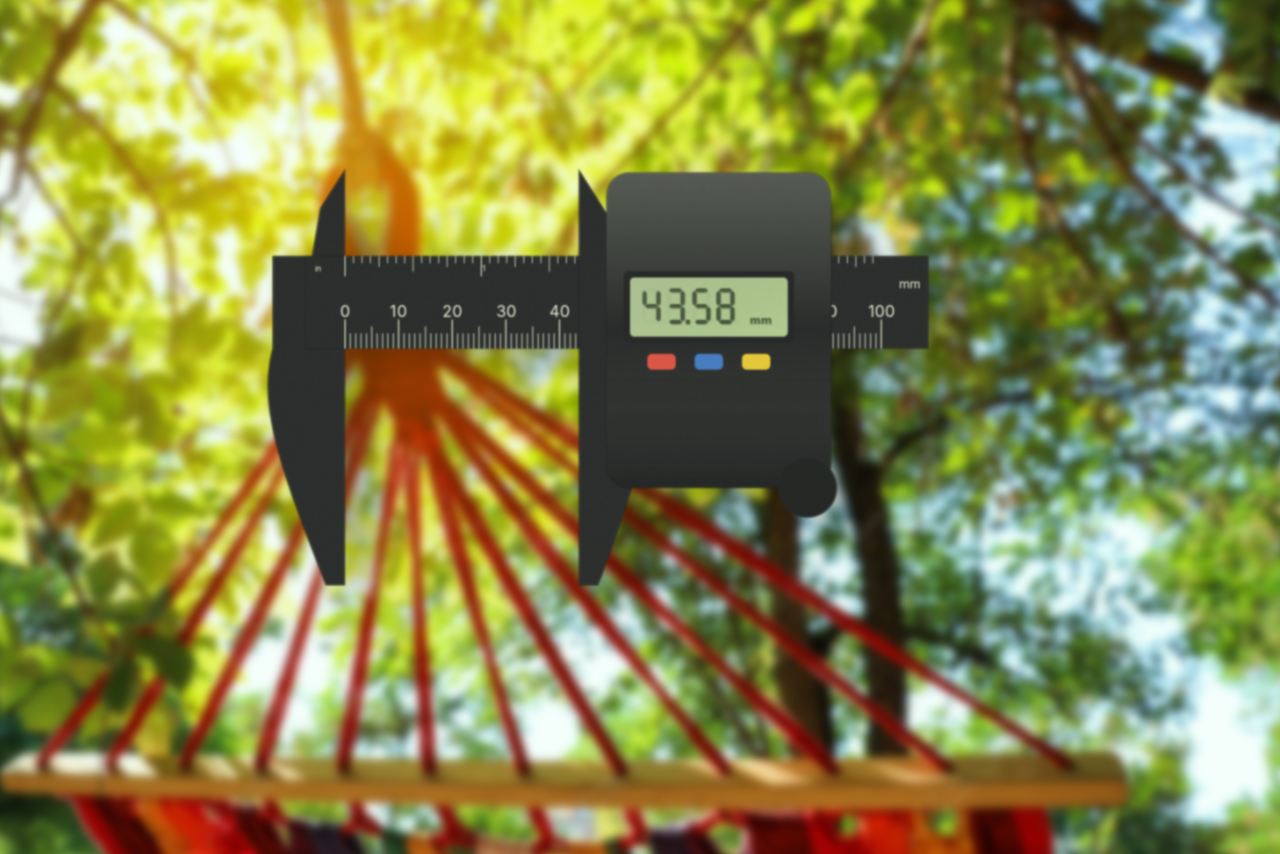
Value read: {"value": 43.58, "unit": "mm"}
